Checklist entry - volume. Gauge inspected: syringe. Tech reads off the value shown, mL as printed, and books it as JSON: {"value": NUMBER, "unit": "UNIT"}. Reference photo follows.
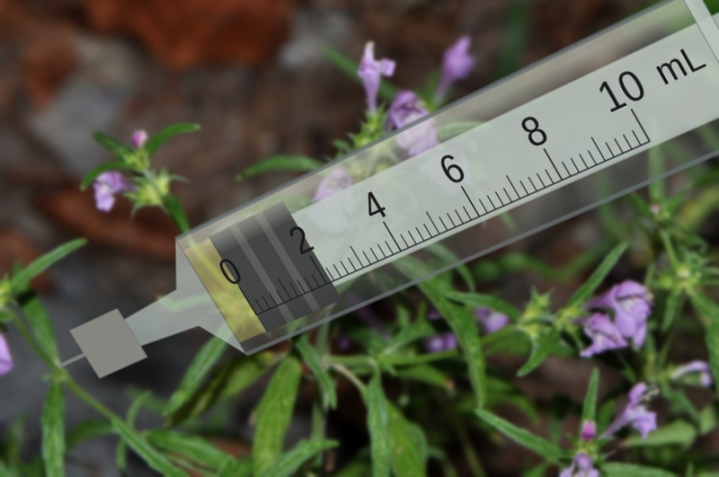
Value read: {"value": 0, "unit": "mL"}
